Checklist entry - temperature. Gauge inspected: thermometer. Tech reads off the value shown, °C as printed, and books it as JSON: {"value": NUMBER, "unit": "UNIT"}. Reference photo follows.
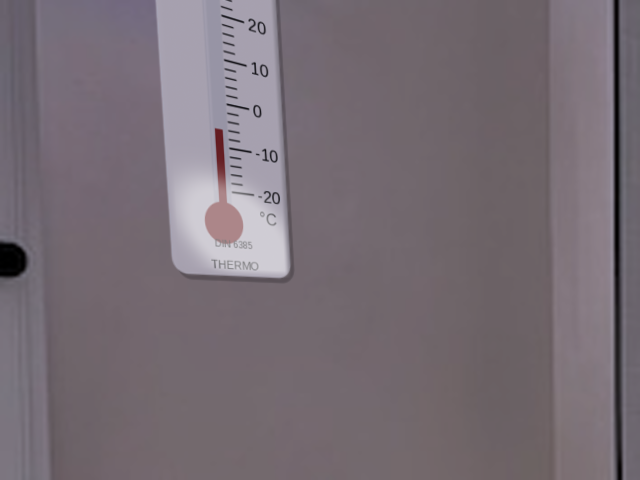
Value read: {"value": -6, "unit": "°C"}
